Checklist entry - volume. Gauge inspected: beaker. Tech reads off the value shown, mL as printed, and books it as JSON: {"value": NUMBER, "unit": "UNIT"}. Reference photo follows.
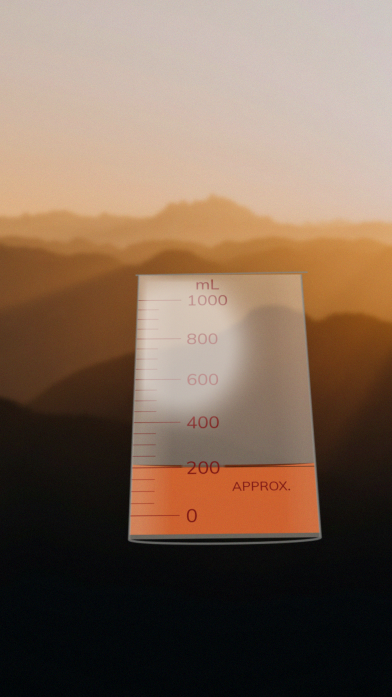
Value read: {"value": 200, "unit": "mL"}
